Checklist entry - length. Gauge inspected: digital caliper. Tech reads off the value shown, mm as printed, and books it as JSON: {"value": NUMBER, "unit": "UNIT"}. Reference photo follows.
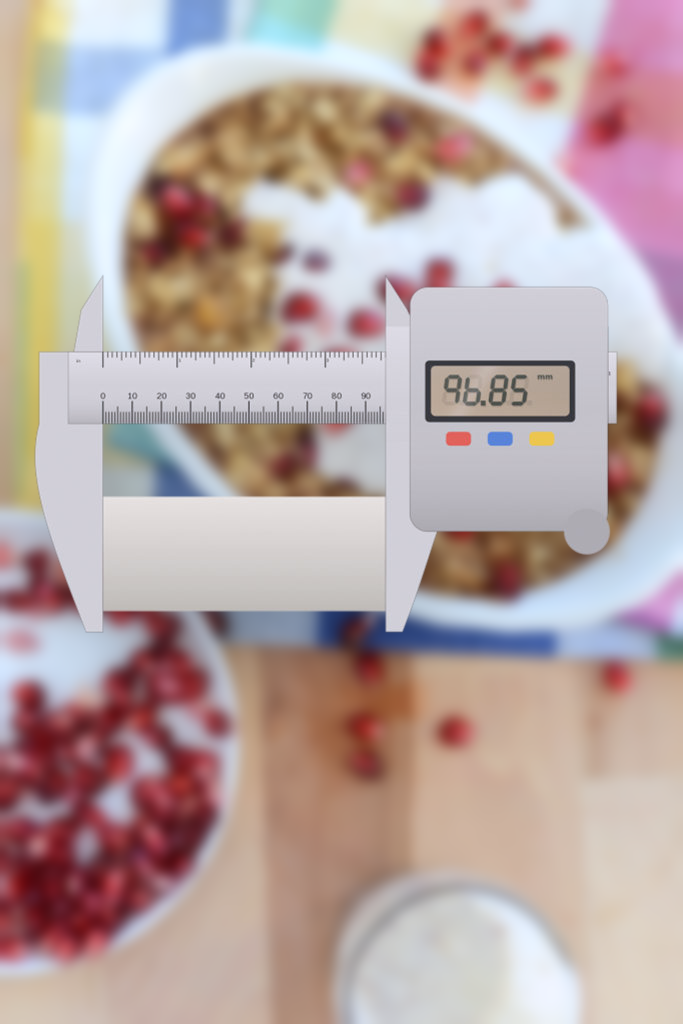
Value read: {"value": 96.85, "unit": "mm"}
